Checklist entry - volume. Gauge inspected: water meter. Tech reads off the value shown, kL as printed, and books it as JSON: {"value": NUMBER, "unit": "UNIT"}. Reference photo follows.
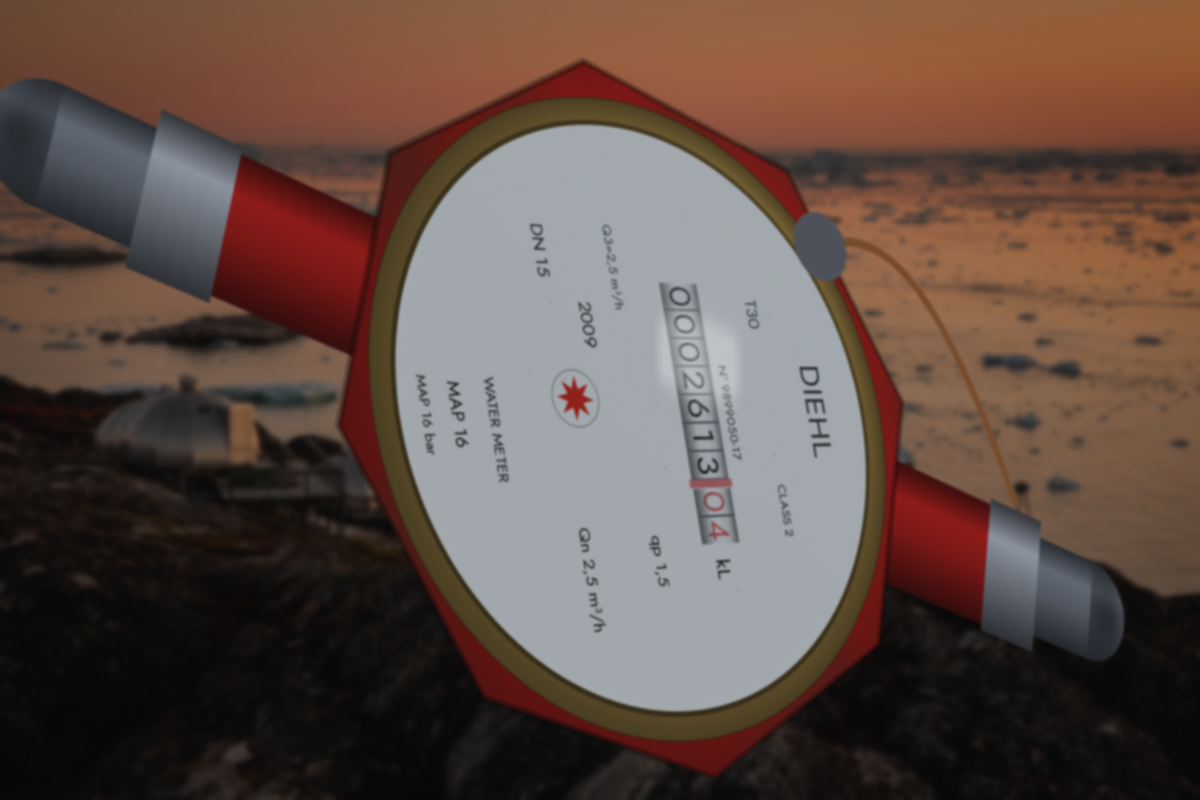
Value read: {"value": 2613.04, "unit": "kL"}
